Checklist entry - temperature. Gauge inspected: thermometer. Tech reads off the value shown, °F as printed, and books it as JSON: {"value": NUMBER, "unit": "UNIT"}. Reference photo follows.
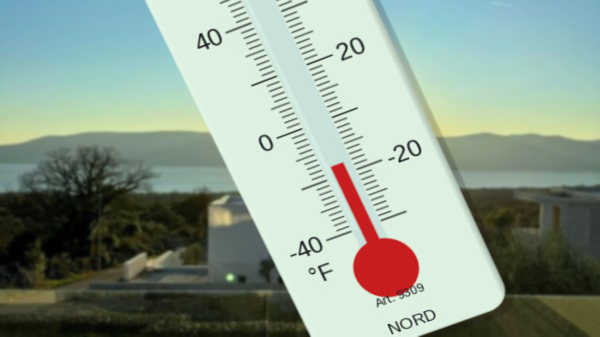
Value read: {"value": -16, "unit": "°F"}
